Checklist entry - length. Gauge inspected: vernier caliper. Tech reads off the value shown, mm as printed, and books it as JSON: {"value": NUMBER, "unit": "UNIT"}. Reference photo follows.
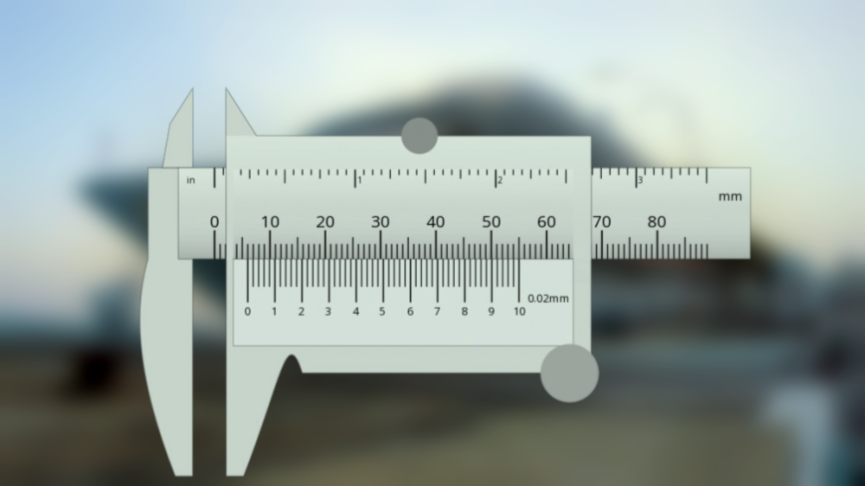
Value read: {"value": 6.0, "unit": "mm"}
